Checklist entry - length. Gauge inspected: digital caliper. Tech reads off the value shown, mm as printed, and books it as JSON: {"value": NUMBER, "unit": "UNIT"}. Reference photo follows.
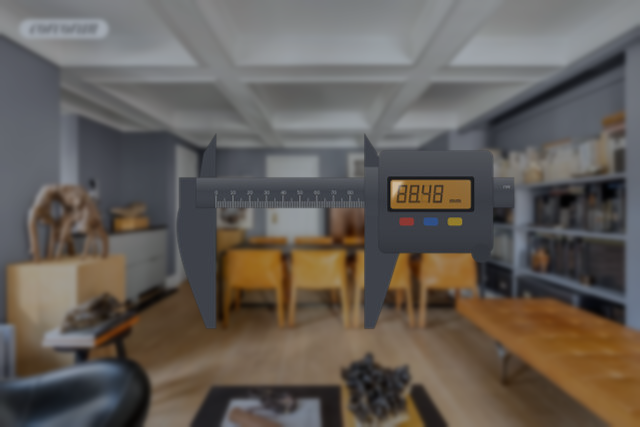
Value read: {"value": 88.48, "unit": "mm"}
